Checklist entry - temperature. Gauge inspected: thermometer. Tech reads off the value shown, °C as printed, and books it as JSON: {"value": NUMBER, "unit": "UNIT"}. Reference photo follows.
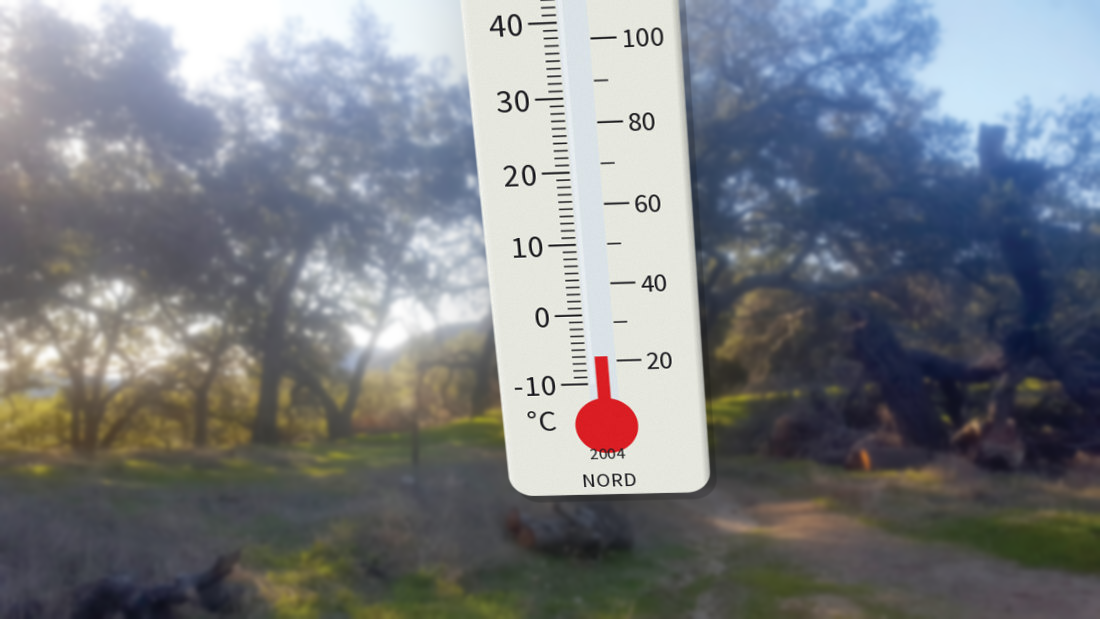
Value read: {"value": -6, "unit": "°C"}
